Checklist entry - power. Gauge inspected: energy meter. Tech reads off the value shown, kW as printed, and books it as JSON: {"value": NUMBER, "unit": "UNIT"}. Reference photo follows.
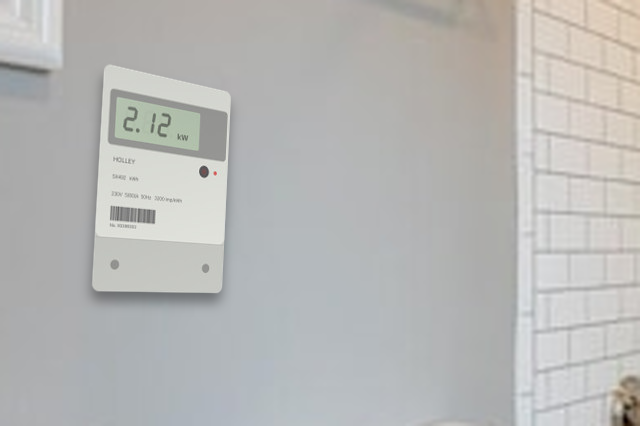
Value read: {"value": 2.12, "unit": "kW"}
